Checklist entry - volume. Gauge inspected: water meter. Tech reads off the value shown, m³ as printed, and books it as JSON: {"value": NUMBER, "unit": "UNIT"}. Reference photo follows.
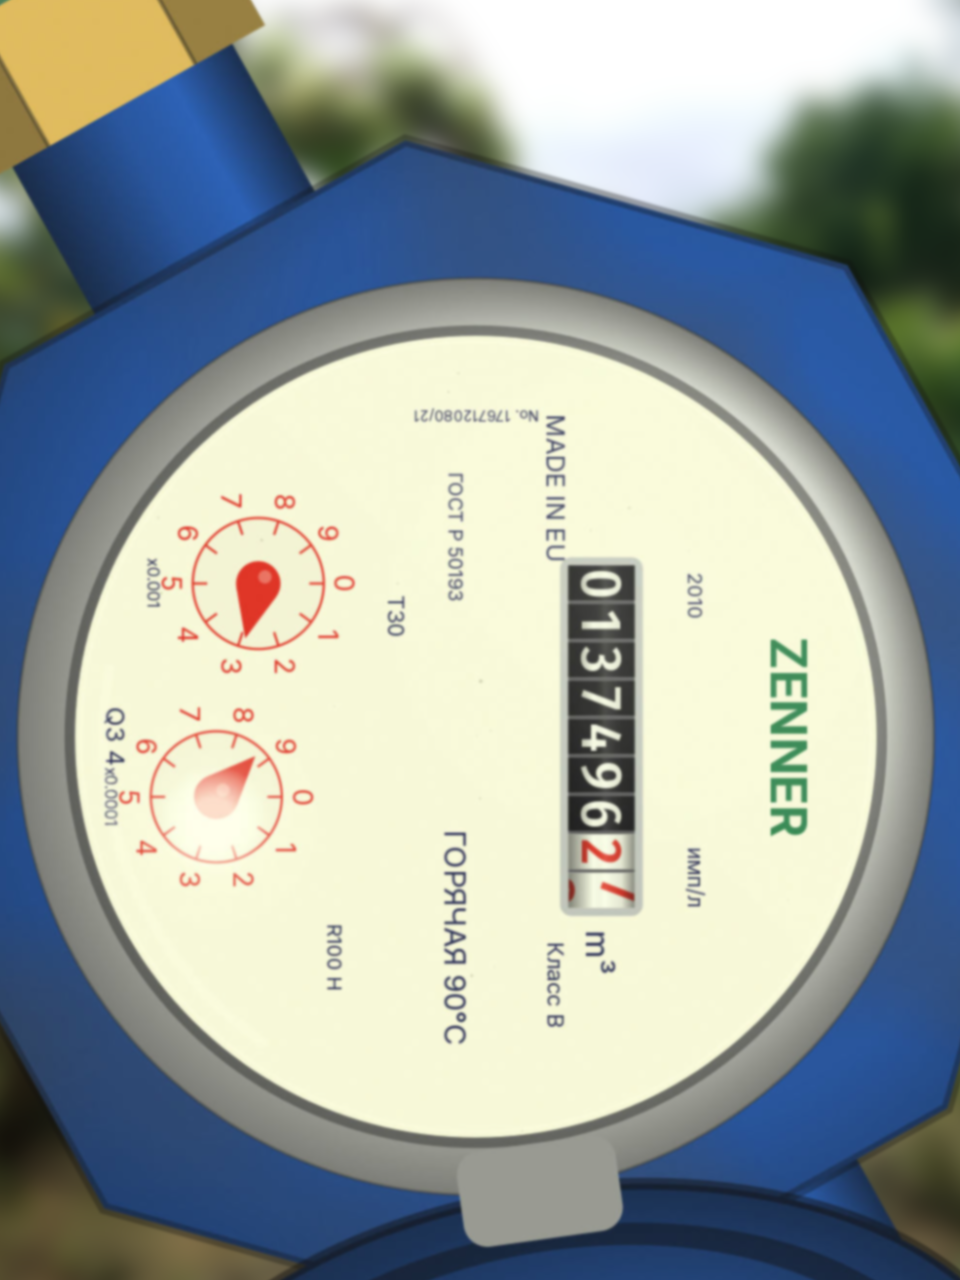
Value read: {"value": 137496.2728, "unit": "m³"}
